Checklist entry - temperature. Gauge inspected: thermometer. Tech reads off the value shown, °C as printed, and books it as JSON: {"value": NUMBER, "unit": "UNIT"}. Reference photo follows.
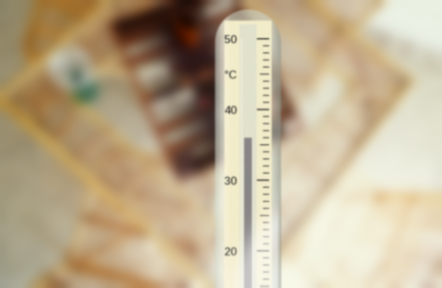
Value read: {"value": 36, "unit": "°C"}
